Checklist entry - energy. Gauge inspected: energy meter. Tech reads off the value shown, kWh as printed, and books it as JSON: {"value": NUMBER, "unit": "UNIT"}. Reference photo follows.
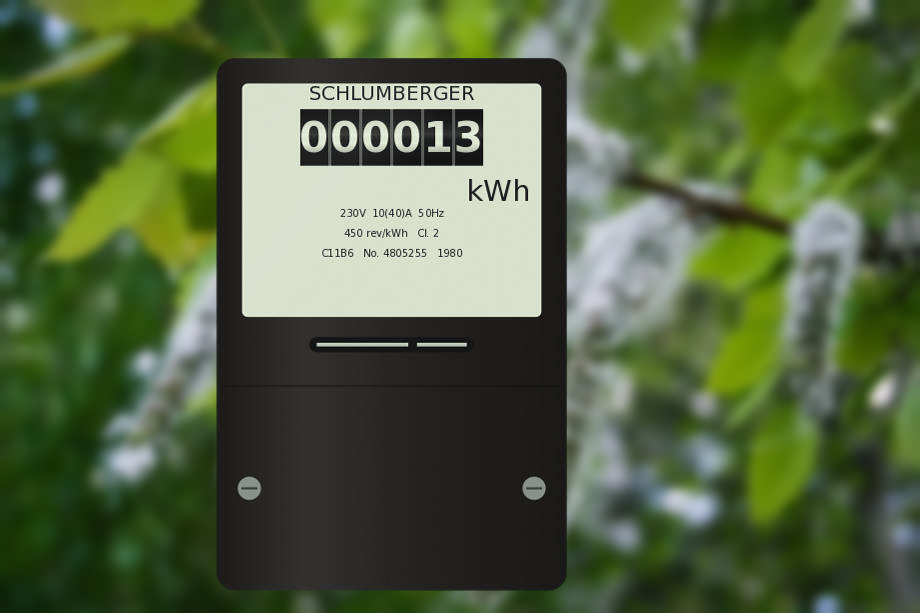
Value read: {"value": 13, "unit": "kWh"}
